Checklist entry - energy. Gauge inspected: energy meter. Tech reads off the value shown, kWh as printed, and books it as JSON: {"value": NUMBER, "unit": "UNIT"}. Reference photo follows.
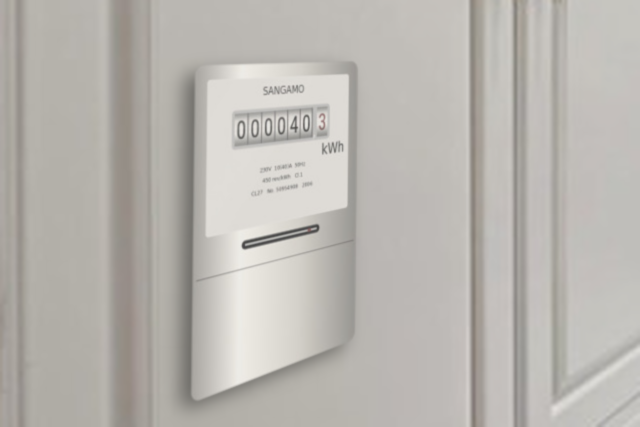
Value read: {"value": 40.3, "unit": "kWh"}
